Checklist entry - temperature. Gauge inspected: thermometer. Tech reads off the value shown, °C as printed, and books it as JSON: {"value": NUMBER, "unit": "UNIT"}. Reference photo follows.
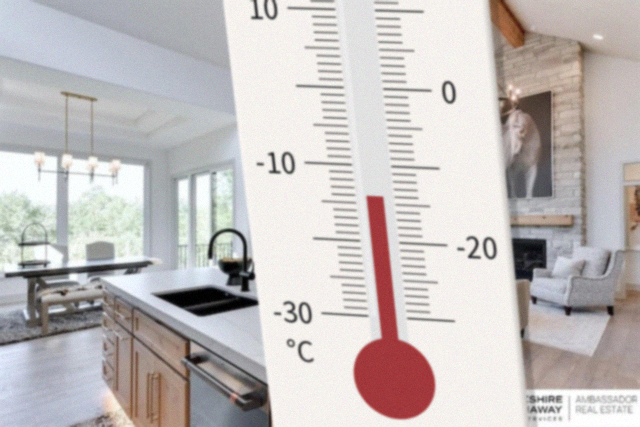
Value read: {"value": -14, "unit": "°C"}
